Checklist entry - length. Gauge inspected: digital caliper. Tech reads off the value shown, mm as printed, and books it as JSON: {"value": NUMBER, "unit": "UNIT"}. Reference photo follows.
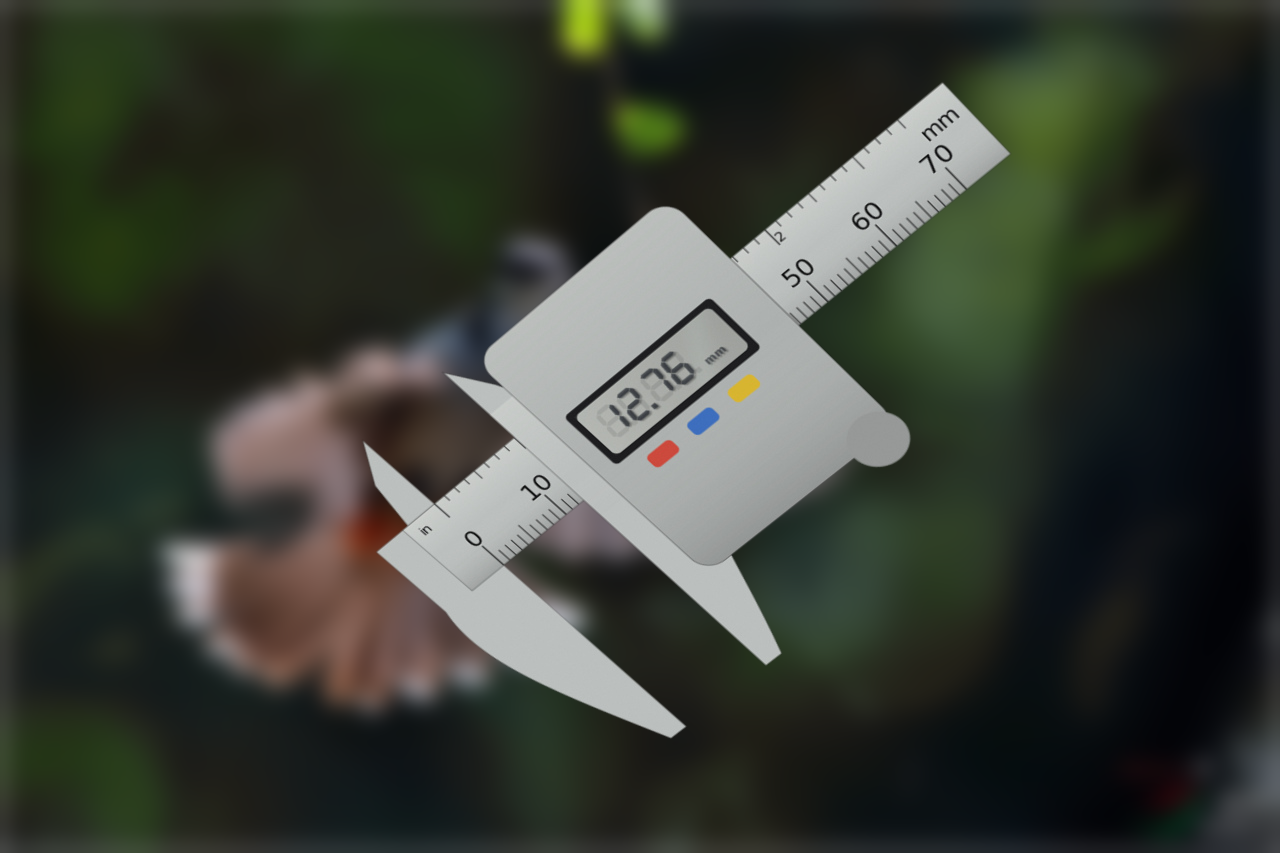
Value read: {"value": 12.76, "unit": "mm"}
